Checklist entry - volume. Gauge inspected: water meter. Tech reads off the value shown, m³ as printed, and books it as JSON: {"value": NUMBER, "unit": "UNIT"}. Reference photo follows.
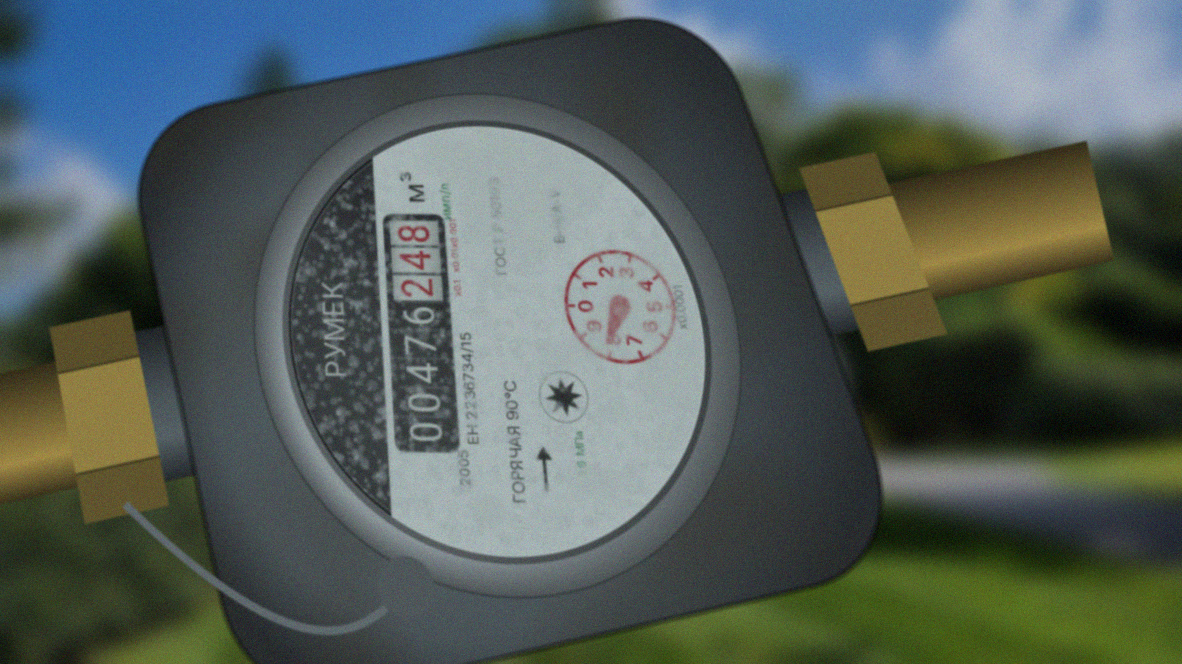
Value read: {"value": 476.2488, "unit": "m³"}
